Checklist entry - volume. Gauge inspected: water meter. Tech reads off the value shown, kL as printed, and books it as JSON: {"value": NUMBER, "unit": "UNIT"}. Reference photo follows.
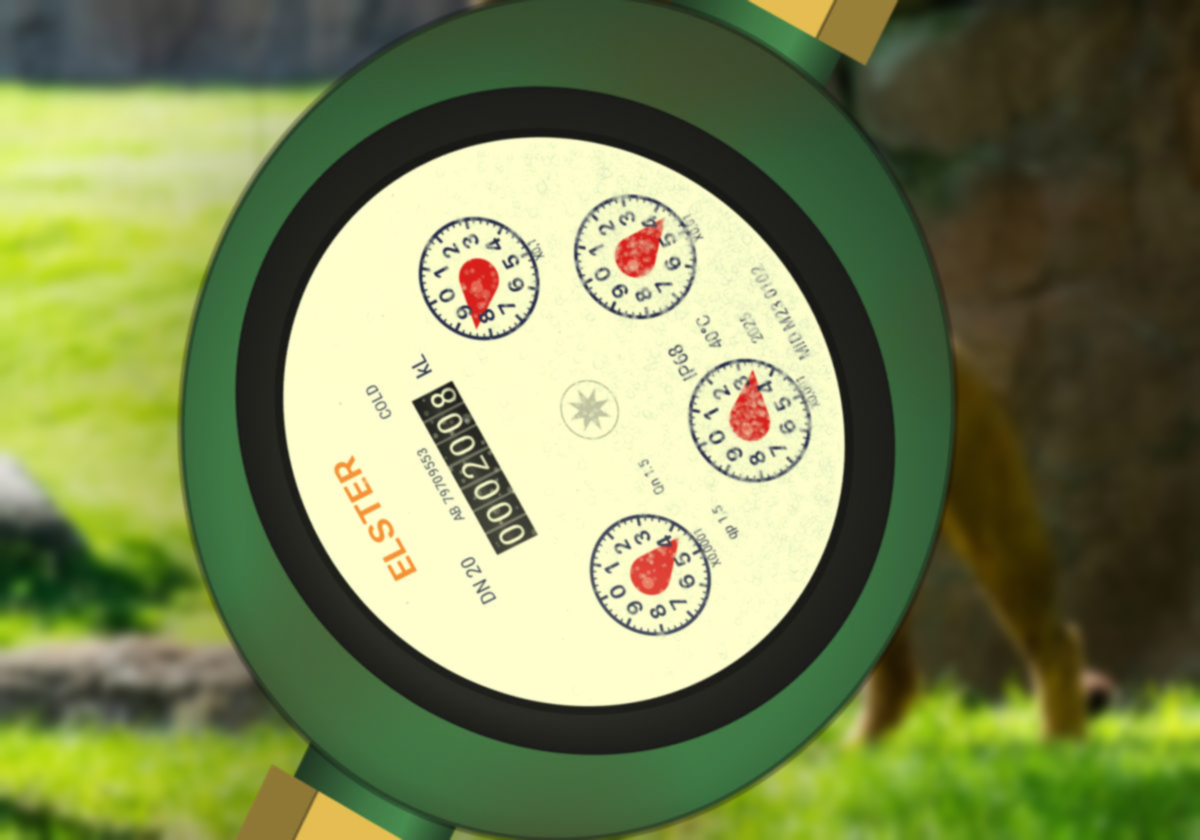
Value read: {"value": 2007.8434, "unit": "kL"}
